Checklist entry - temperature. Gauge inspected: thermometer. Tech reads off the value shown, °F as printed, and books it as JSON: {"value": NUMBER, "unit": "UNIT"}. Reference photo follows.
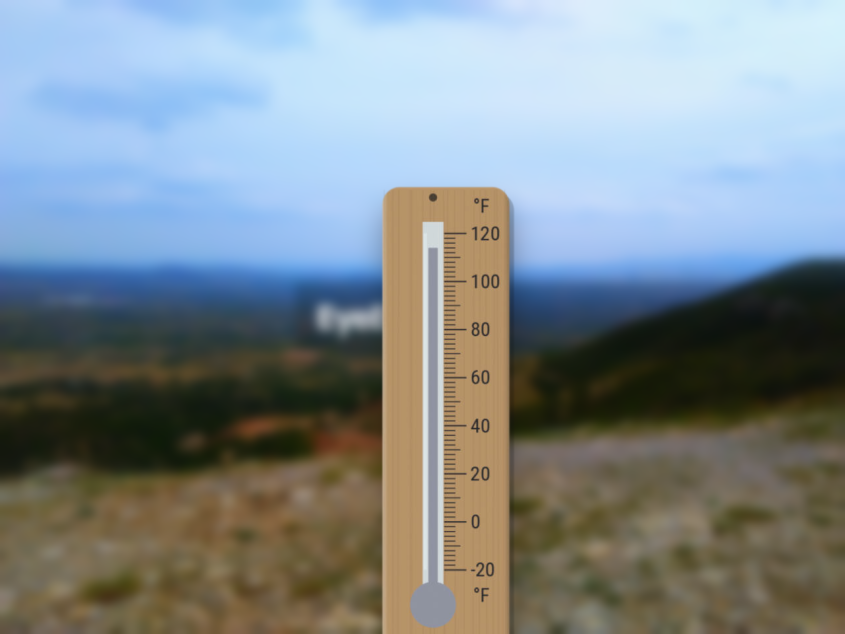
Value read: {"value": 114, "unit": "°F"}
